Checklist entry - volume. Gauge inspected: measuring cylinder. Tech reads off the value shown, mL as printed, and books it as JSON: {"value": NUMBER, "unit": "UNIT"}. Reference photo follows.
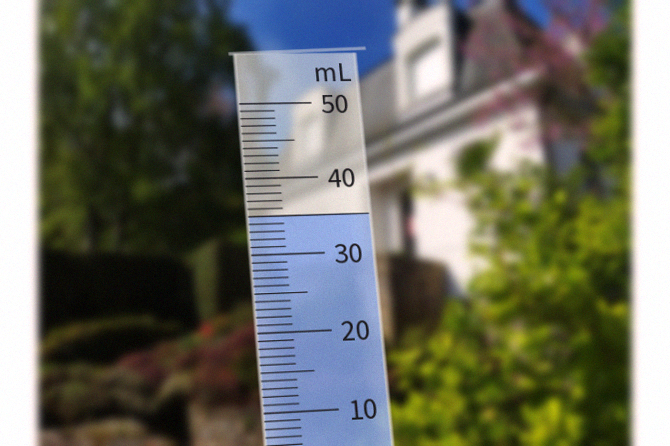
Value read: {"value": 35, "unit": "mL"}
